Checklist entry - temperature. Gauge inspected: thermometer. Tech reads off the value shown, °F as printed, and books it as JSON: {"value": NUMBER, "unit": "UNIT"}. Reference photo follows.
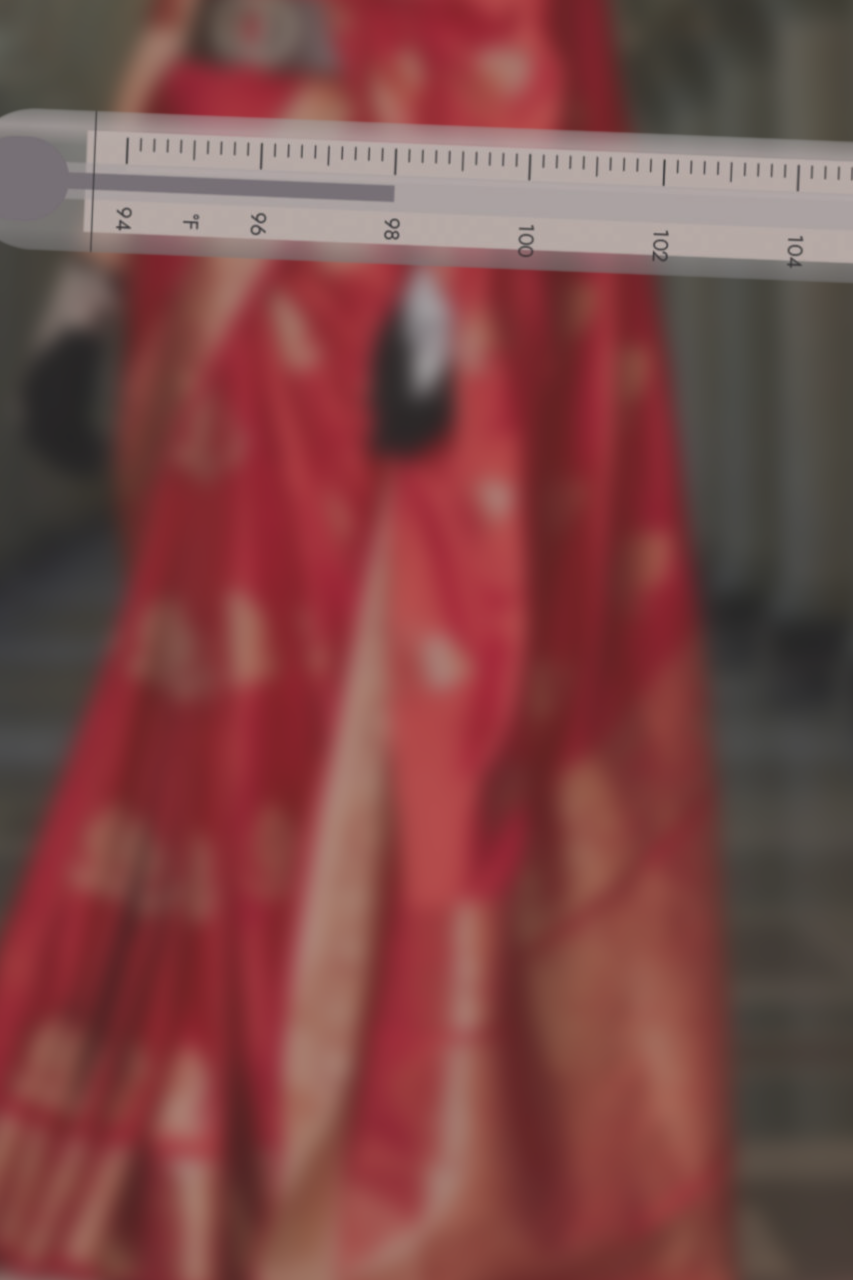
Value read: {"value": 98, "unit": "°F"}
